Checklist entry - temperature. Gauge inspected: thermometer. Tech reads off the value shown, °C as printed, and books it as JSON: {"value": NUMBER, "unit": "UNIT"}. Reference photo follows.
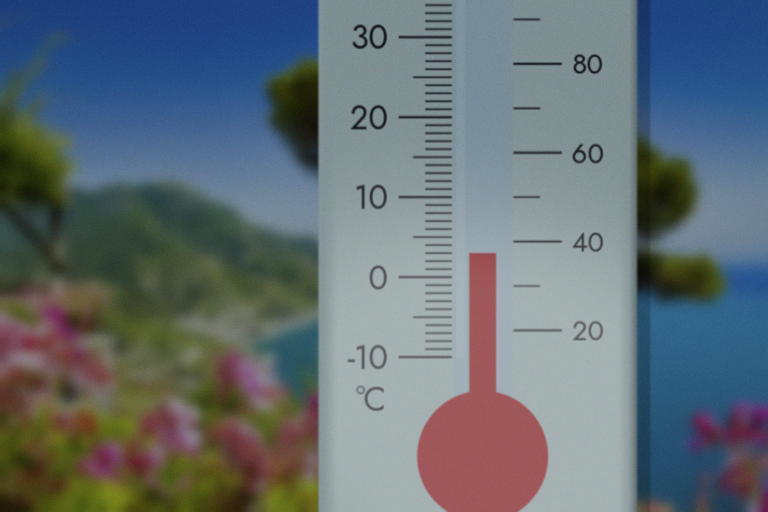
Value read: {"value": 3, "unit": "°C"}
